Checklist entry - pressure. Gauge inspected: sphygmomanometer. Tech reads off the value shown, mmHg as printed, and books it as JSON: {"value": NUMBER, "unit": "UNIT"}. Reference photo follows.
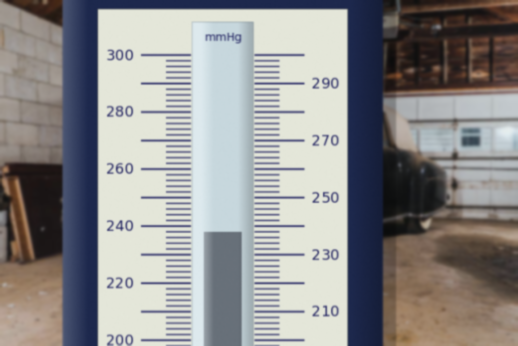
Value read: {"value": 238, "unit": "mmHg"}
